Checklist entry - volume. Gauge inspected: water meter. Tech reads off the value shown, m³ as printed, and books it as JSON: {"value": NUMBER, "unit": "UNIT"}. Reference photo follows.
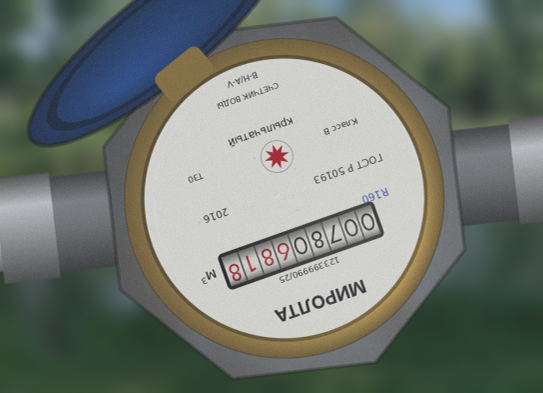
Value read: {"value": 780.6818, "unit": "m³"}
